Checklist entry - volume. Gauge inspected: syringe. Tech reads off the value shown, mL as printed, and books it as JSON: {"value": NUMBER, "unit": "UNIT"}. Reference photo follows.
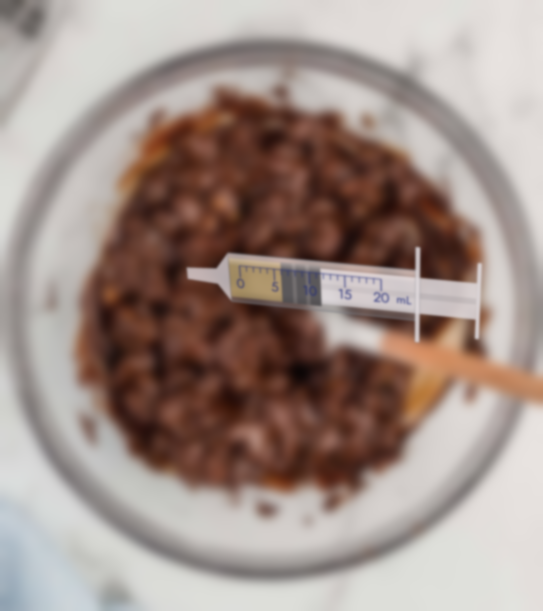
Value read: {"value": 6, "unit": "mL"}
